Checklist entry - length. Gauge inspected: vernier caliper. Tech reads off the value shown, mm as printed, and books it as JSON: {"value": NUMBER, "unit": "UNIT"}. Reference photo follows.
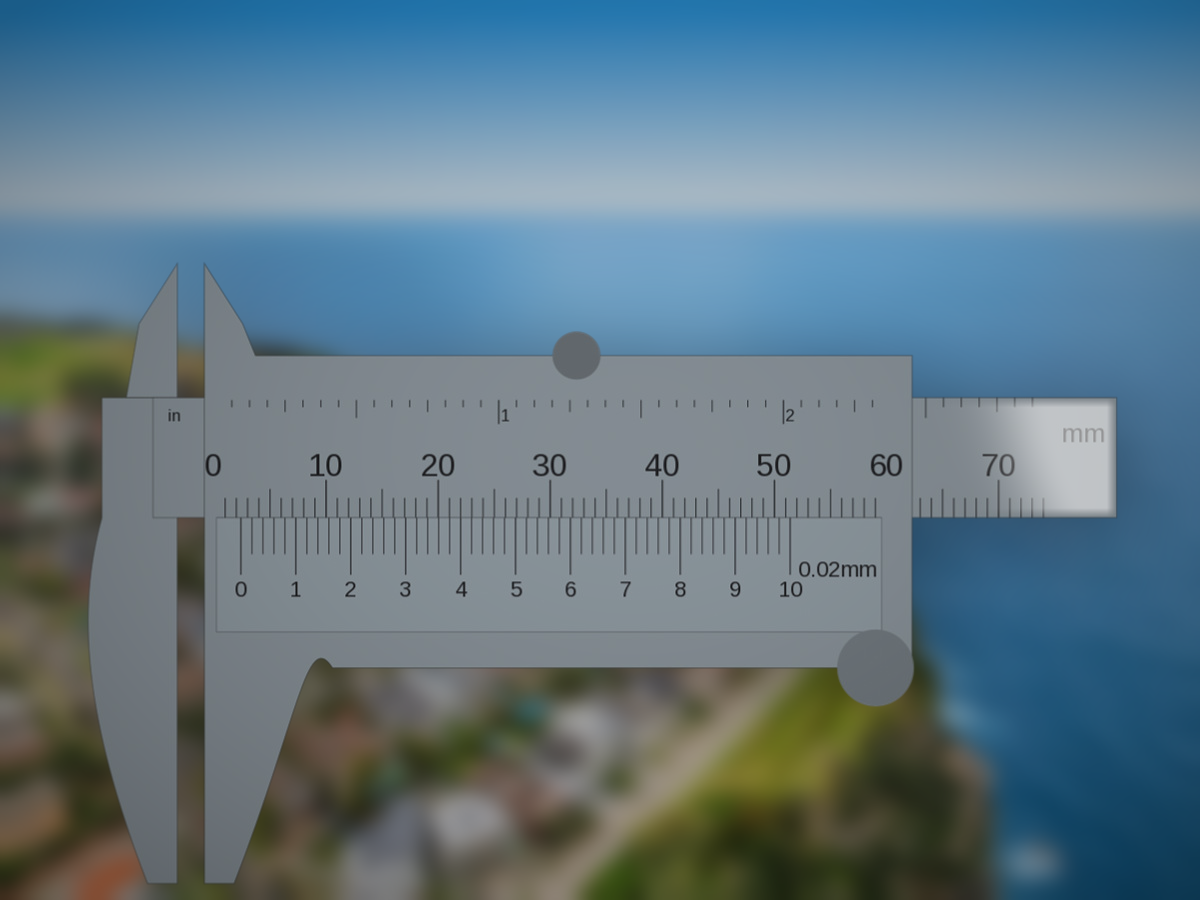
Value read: {"value": 2.4, "unit": "mm"}
